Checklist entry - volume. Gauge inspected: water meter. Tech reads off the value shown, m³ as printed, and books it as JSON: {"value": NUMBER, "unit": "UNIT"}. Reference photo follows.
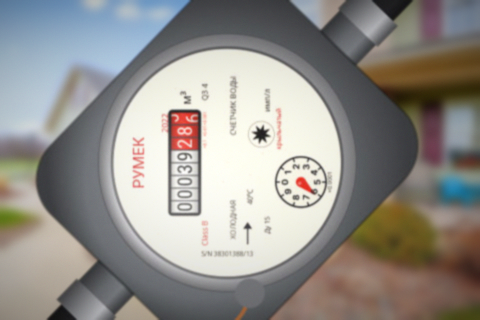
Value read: {"value": 39.2856, "unit": "m³"}
